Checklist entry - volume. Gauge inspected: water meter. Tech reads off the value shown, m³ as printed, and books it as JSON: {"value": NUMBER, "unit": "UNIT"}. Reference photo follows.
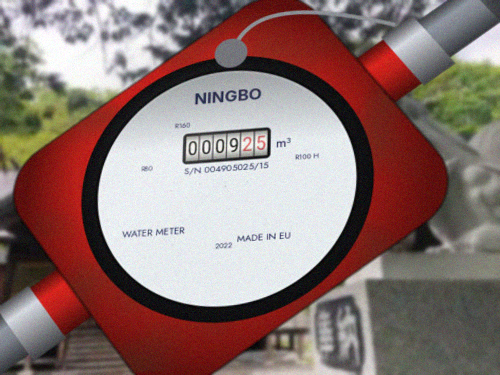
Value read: {"value": 9.25, "unit": "m³"}
